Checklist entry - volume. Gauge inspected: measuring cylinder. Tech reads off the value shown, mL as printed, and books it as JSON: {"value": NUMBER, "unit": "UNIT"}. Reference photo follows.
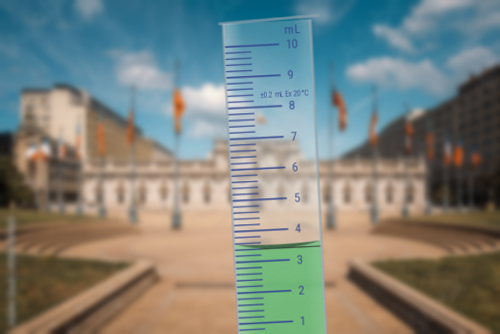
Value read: {"value": 3.4, "unit": "mL"}
